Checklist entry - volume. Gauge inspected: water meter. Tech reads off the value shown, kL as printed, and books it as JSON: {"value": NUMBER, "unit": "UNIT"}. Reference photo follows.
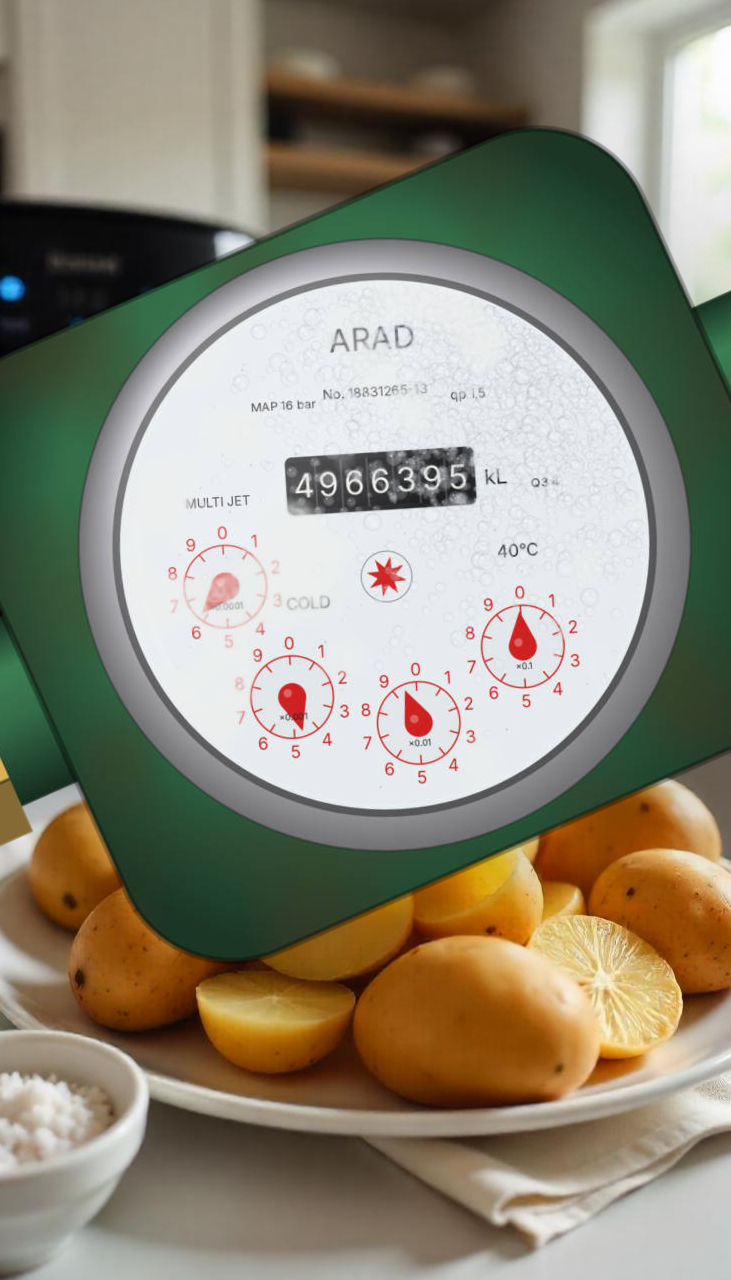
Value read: {"value": 4966394.9946, "unit": "kL"}
